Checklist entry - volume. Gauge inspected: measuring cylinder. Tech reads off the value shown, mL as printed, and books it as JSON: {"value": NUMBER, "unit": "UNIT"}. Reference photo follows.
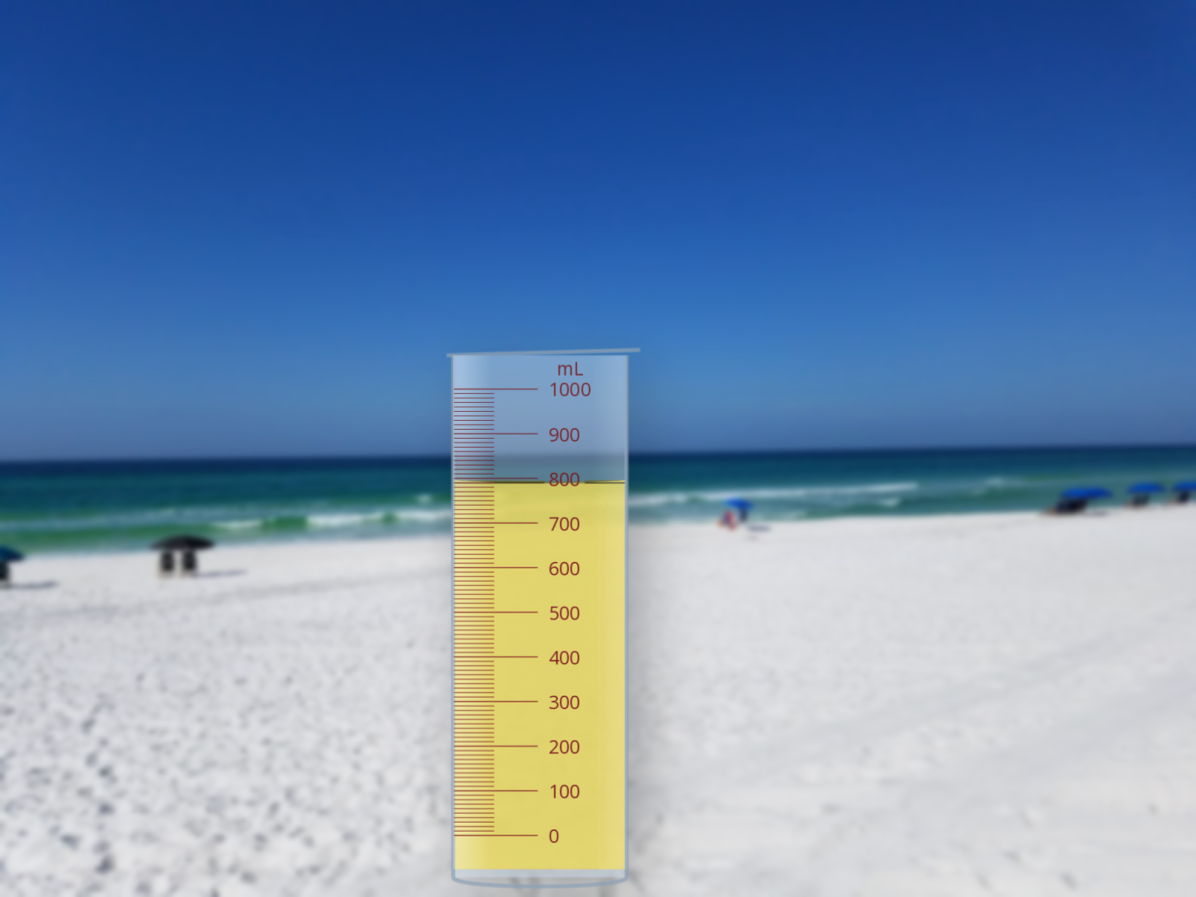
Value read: {"value": 790, "unit": "mL"}
